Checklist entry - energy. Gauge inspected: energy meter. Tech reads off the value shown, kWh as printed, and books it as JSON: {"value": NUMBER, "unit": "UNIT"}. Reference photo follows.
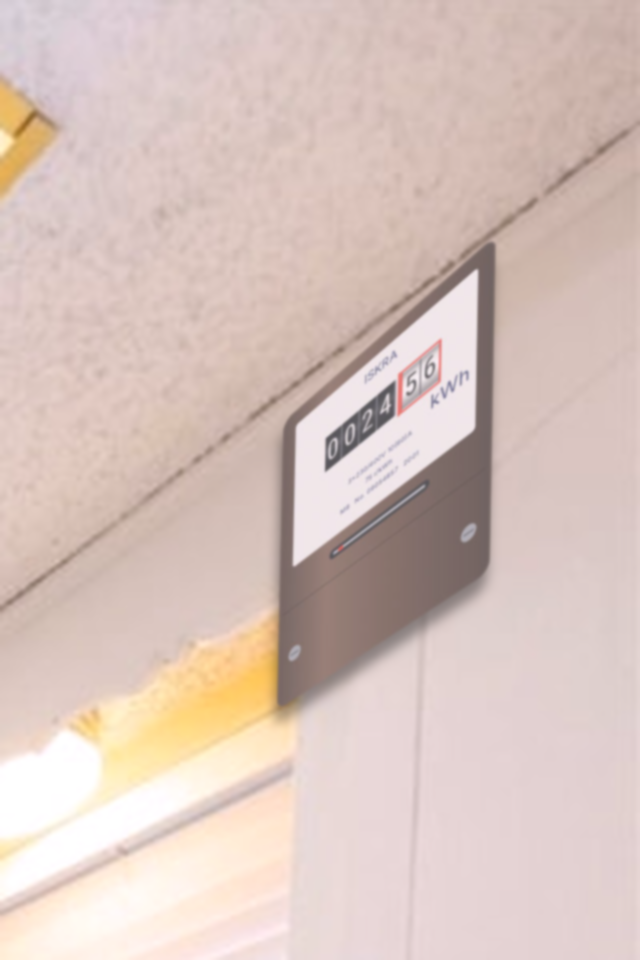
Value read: {"value": 24.56, "unit": "kWh"}
